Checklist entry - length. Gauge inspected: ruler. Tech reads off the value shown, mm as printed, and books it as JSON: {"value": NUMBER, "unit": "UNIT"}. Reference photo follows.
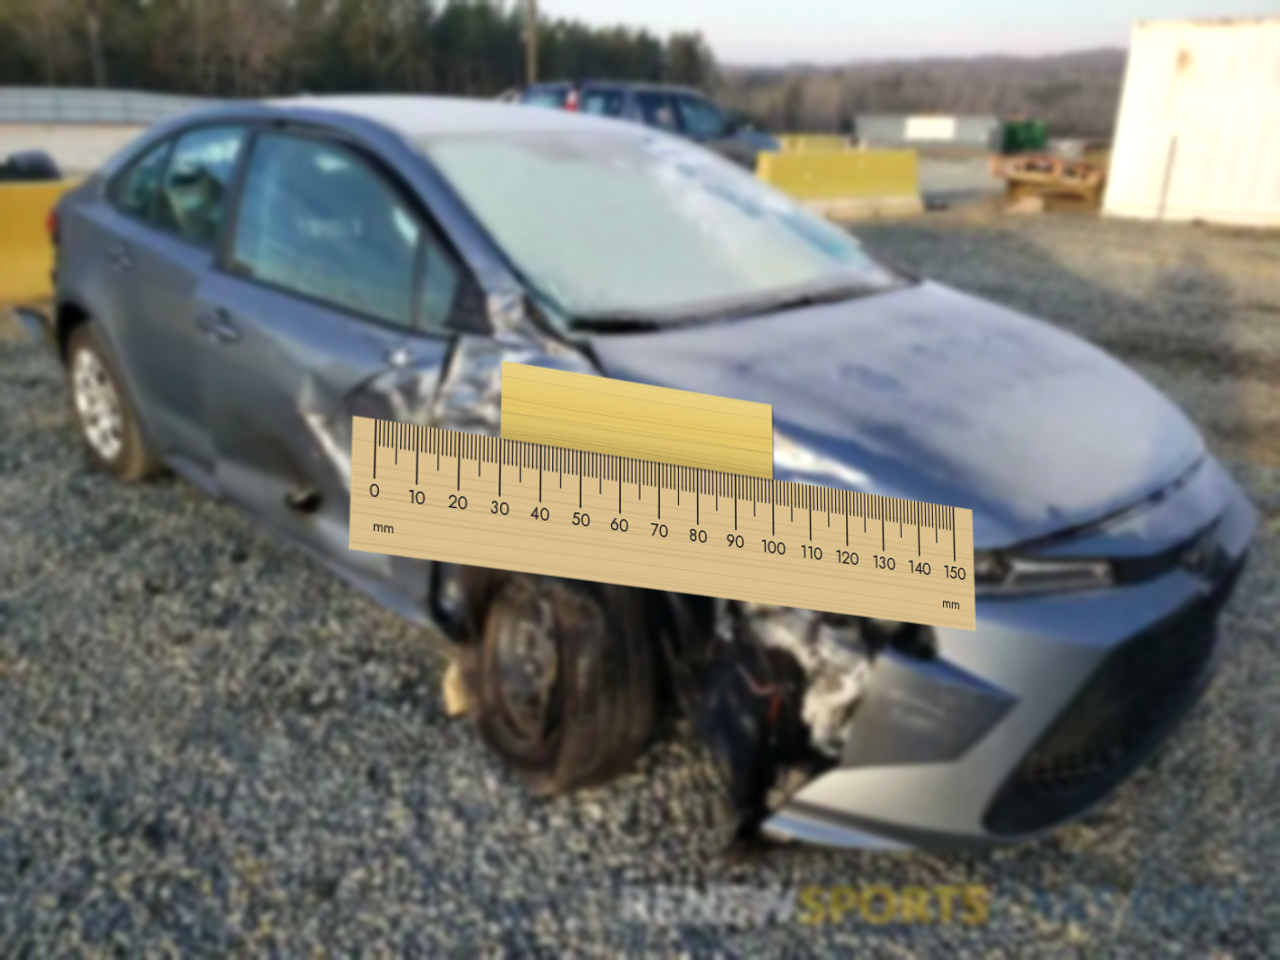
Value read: {"value": 70, "unit": "mm"}
